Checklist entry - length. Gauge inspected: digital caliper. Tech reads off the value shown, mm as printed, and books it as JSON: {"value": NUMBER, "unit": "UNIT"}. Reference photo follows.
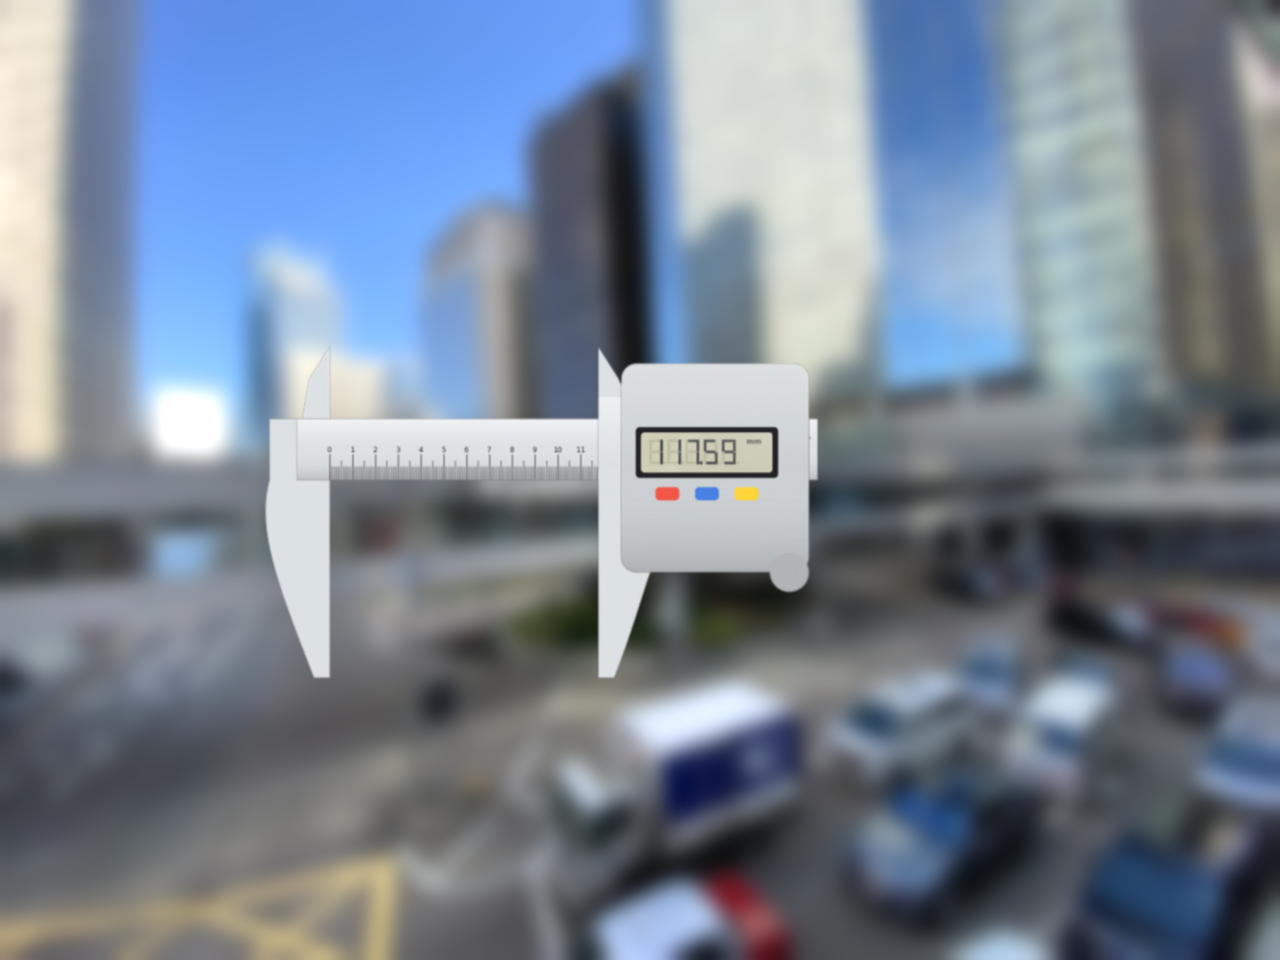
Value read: {"value": 117.59, "unit": "mm"}
